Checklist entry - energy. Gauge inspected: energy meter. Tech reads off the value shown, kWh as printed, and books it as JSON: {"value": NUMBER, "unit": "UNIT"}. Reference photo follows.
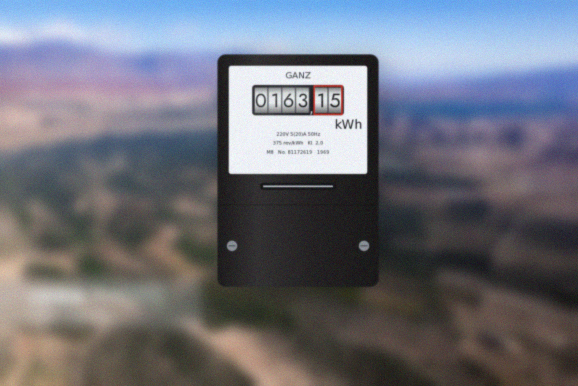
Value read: {"value": 163.15, "unit": "kWh"}
